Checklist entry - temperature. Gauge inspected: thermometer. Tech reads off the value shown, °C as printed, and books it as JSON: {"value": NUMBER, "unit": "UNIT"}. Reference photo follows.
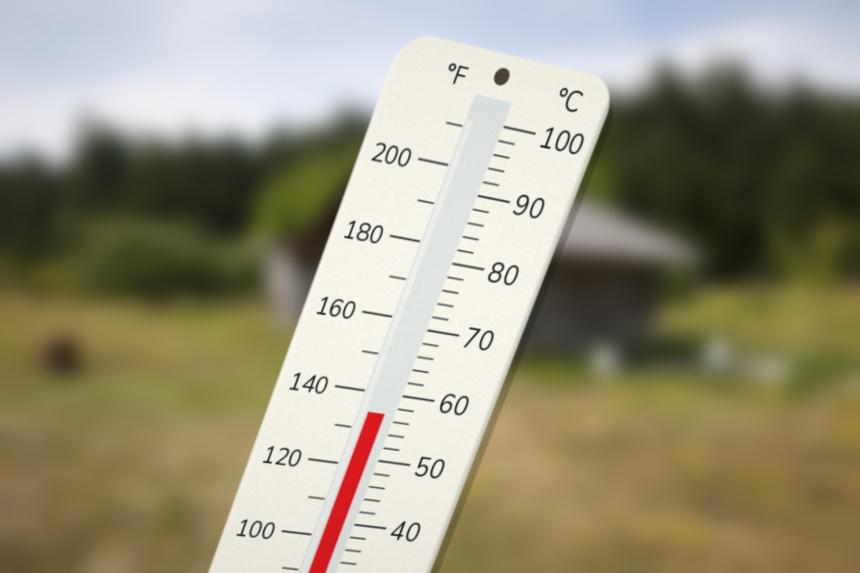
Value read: {"value": 57, "unit": "°C"}
